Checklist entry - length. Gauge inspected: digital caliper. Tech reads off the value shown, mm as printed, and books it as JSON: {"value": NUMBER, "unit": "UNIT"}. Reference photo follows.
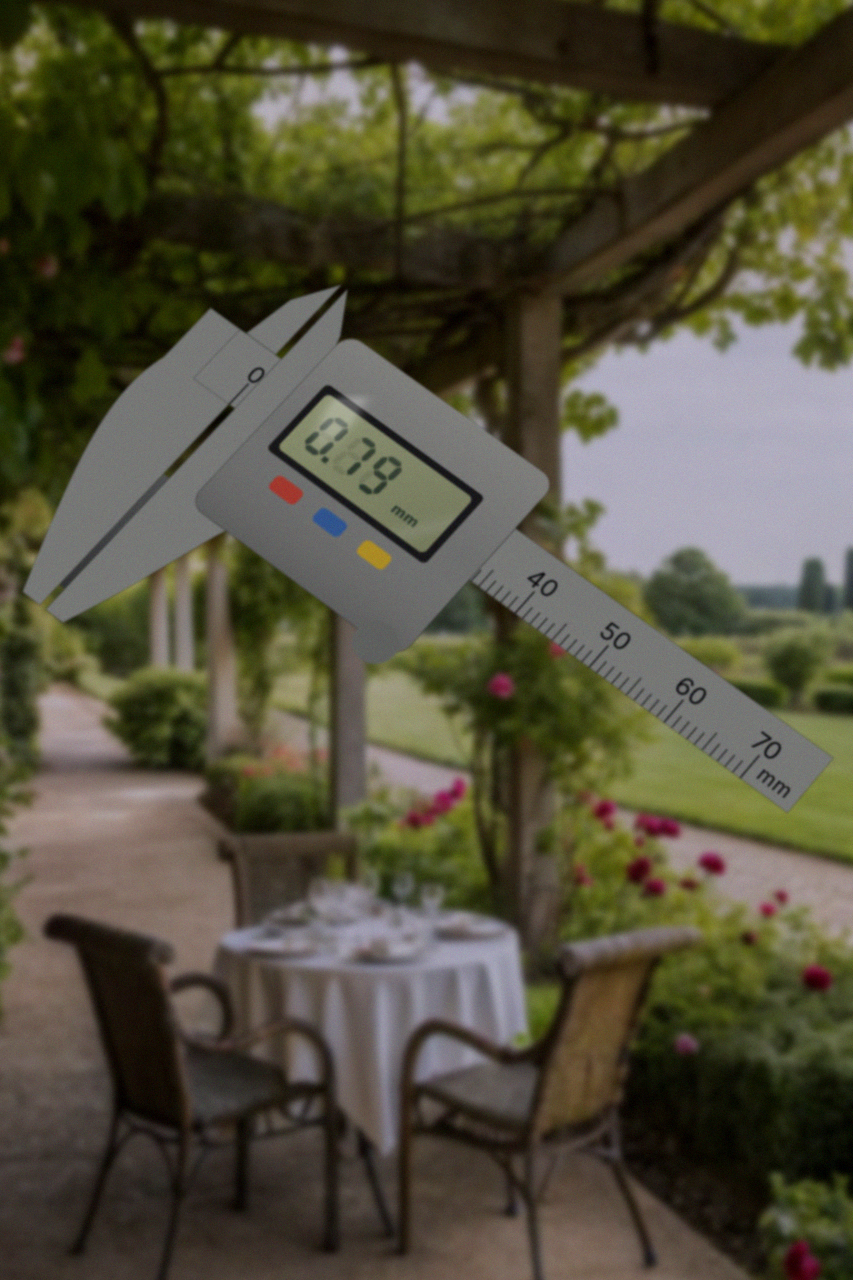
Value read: {"value": 0.79, "unit": "mm"}
